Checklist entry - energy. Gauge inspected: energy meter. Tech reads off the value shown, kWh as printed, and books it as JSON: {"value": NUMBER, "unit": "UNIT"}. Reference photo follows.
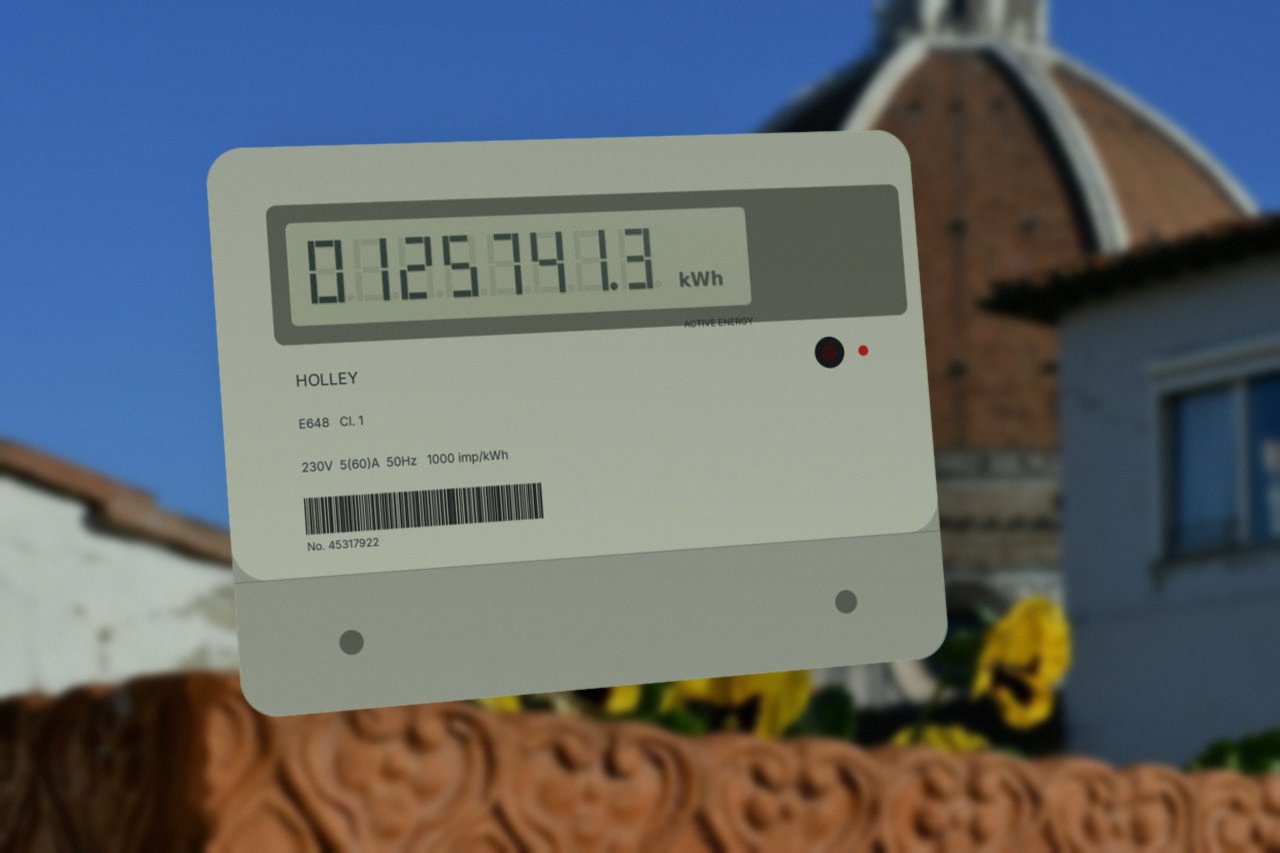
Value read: {"value": 125741.3, "unit": "kWh"}
